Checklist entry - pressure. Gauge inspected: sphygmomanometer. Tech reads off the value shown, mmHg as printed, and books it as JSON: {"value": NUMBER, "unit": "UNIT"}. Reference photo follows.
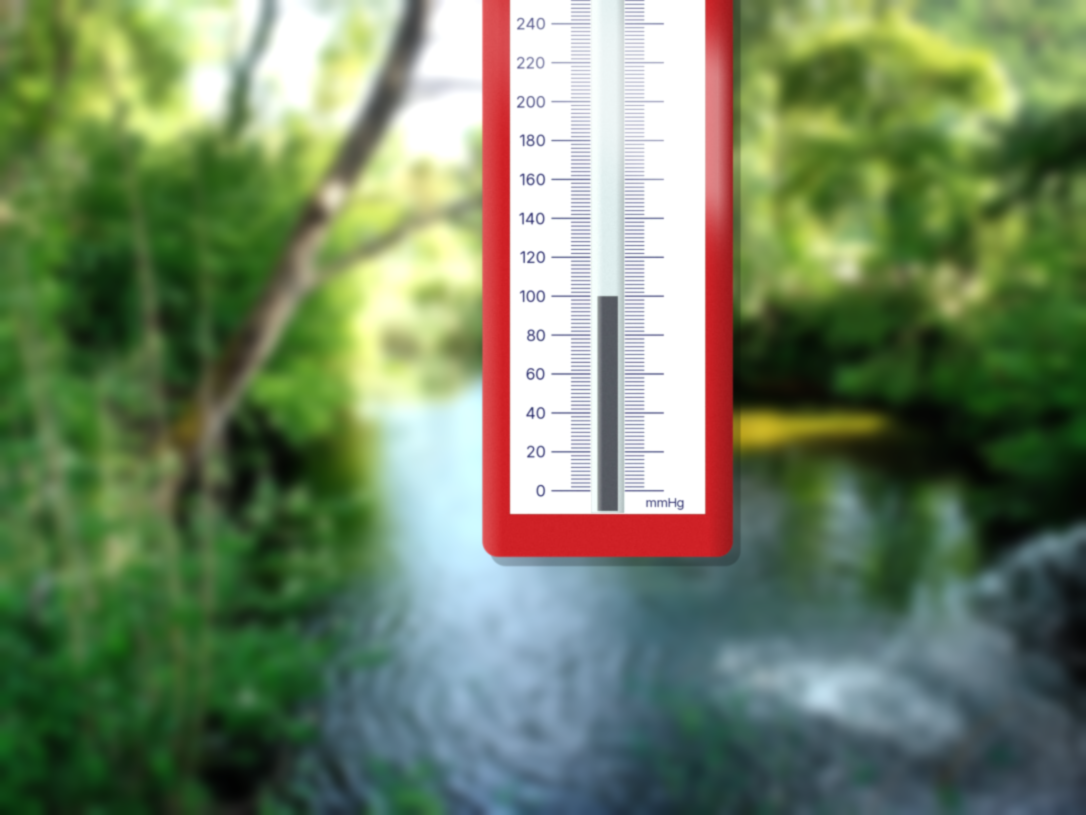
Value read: {"value": 100, "unit": "mmHg"}
